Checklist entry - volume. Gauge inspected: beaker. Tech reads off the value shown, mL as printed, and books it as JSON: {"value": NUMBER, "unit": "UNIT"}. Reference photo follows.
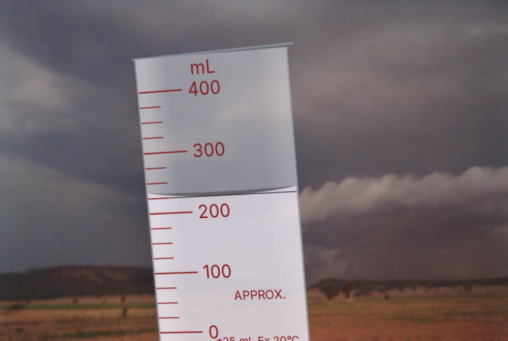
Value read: {"value": 225, "unit": "mL"}
